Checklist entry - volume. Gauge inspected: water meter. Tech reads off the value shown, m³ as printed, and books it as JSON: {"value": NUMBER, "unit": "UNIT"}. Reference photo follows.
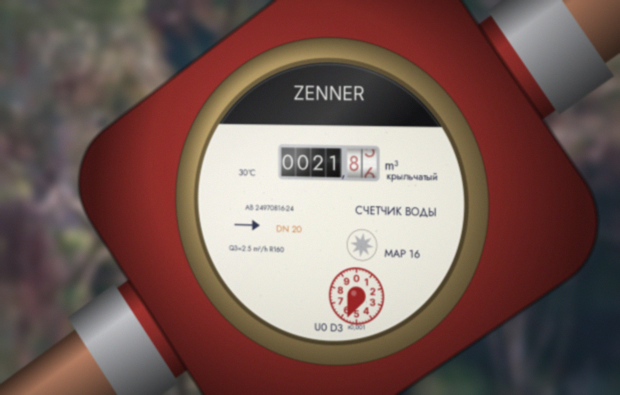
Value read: {"value": 21.855, "unit": "m³"}
